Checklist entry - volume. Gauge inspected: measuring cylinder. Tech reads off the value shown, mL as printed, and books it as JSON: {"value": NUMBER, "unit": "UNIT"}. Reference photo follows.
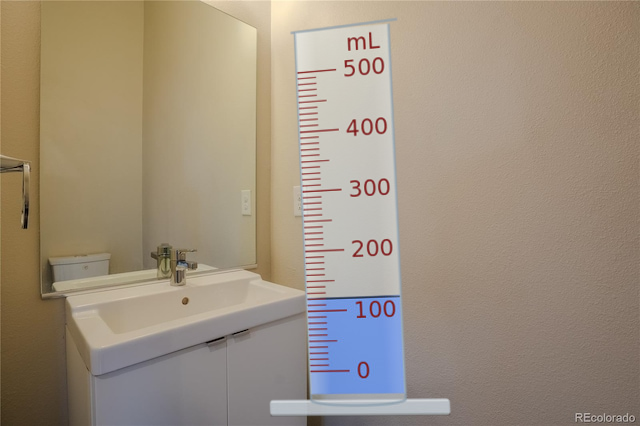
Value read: {"value": 120, "unit": "mL"}
